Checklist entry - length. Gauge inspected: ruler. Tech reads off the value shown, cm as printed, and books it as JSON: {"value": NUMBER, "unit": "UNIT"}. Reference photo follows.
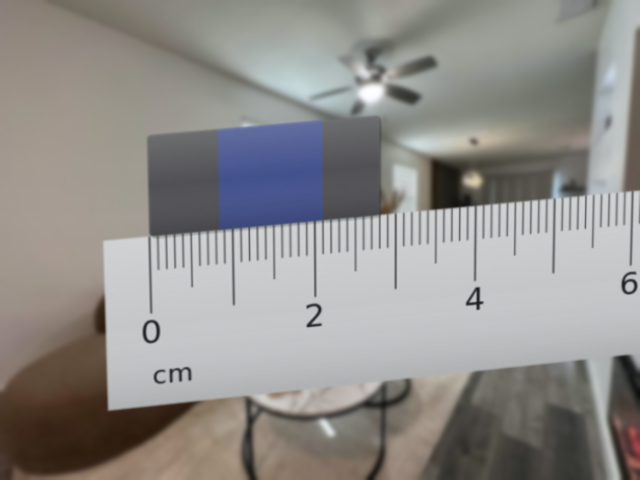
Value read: {"value": 2.8, "unit": "cm"}
